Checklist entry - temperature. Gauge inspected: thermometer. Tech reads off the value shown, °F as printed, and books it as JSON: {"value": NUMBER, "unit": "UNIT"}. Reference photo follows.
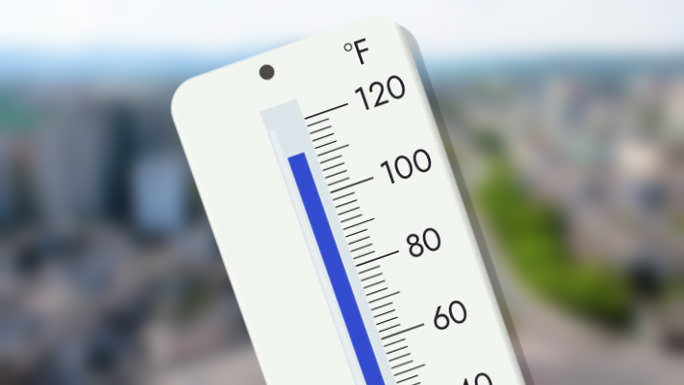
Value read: {"value": 112, "unit": "°F"}
